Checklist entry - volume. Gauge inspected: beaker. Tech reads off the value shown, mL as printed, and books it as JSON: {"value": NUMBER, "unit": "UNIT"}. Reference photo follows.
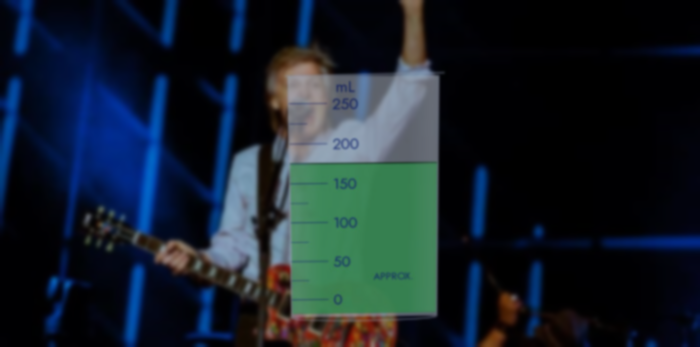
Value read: {"value": 175, "unit": "mL"}
